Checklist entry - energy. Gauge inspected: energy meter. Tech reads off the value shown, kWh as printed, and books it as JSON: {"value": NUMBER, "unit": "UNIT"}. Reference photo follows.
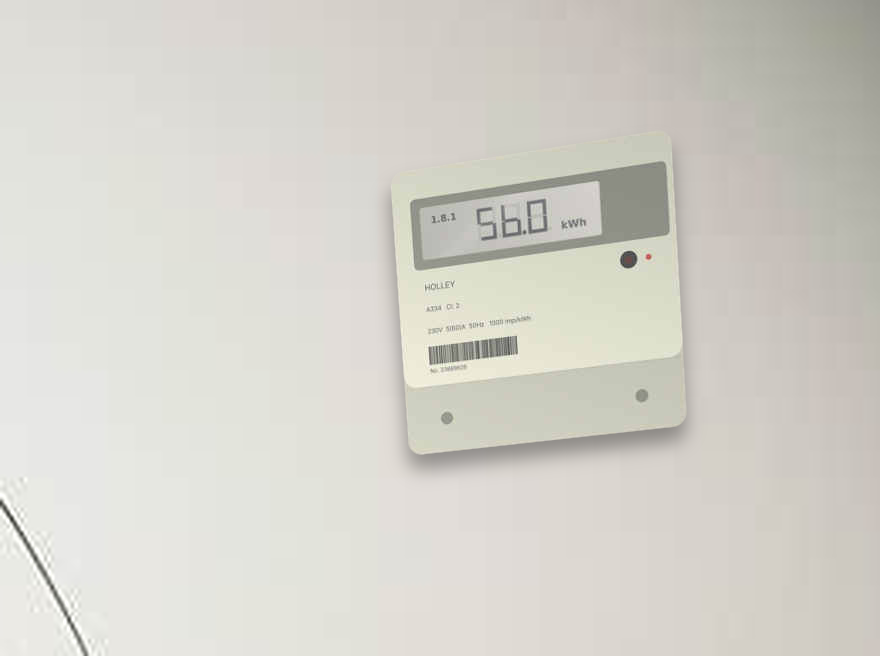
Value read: {"value": 56.0, "unit": "kWh"}
